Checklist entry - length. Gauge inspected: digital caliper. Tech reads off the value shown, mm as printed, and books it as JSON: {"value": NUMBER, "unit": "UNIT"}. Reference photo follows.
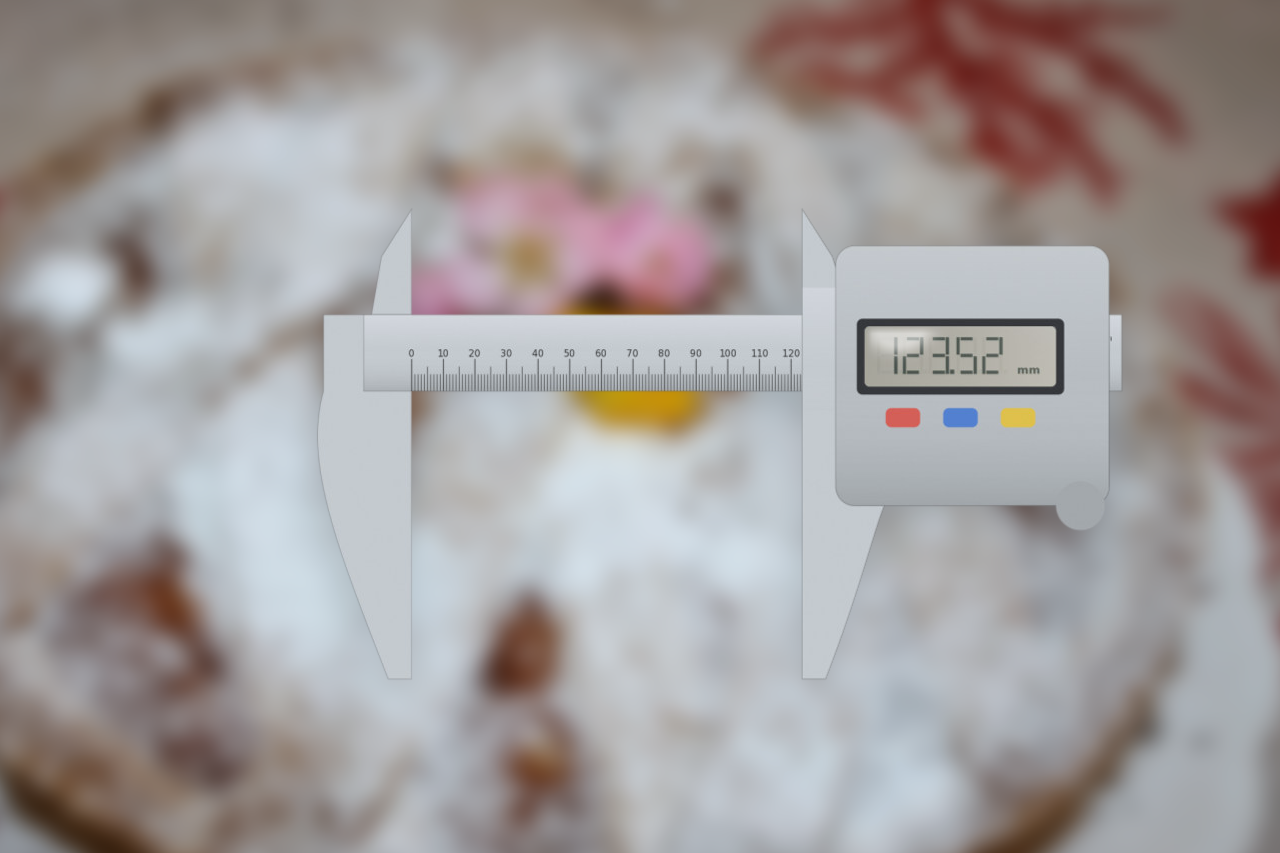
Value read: {"value": 123.52, "unit": "mm"}
